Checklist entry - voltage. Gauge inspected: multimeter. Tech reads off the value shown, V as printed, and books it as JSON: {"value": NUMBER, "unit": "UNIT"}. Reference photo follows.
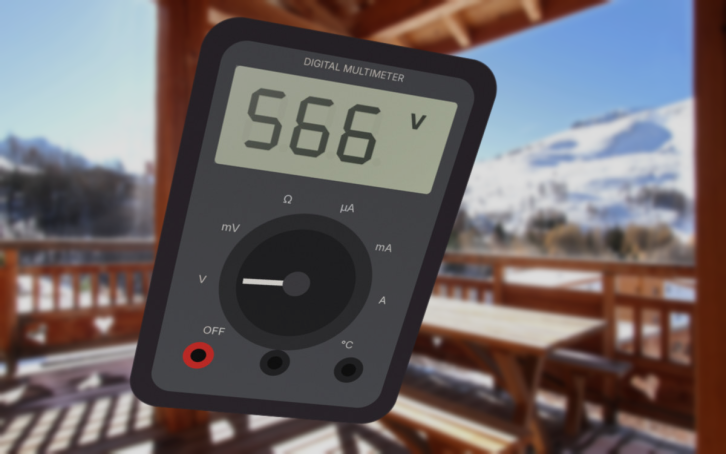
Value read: {"value": 566, "unit": "V"}
